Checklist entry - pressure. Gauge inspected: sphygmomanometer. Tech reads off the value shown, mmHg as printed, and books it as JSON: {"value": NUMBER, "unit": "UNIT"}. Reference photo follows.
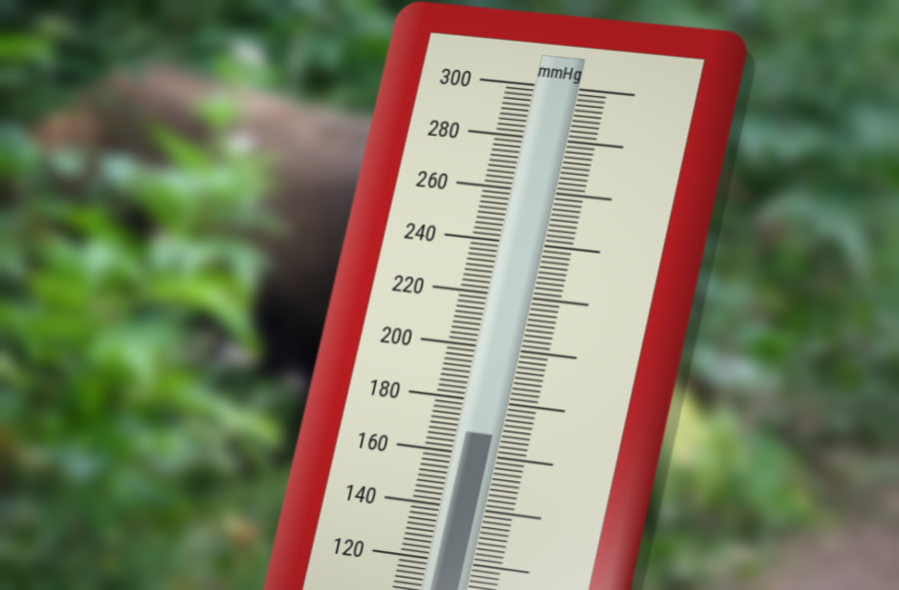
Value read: {"value": 168, "unit": "mmHg"}
